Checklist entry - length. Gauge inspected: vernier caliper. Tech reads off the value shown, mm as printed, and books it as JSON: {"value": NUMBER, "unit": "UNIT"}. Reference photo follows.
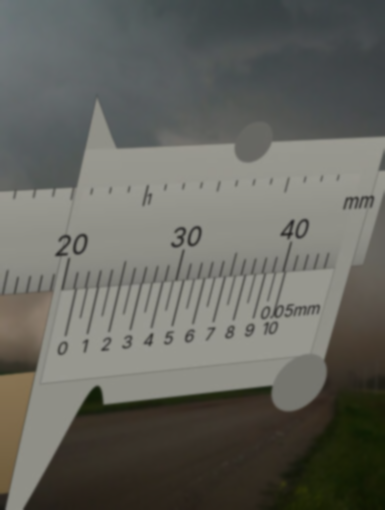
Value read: {"value": 21.2, "unit": "mm"}
